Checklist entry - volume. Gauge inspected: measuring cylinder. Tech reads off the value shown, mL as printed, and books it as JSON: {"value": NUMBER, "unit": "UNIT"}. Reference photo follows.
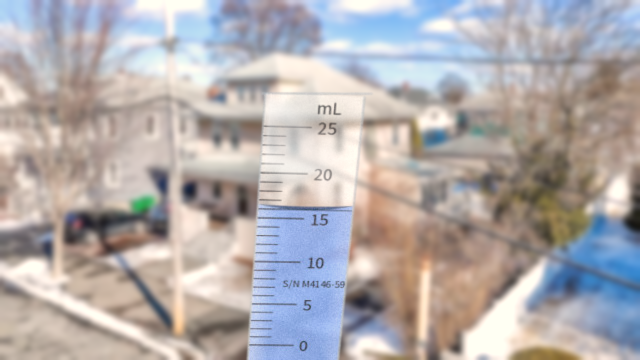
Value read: {"value": 16, "unit": "mL"}
